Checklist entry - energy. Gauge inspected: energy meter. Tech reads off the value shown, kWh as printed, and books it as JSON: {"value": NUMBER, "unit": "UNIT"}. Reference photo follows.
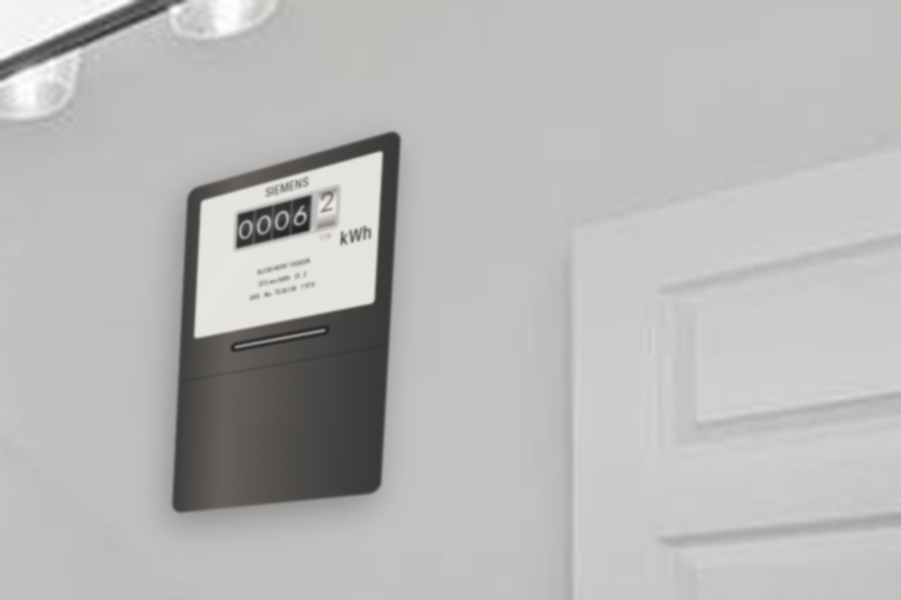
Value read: {"value": 6.2, "unit": "kWh"}
